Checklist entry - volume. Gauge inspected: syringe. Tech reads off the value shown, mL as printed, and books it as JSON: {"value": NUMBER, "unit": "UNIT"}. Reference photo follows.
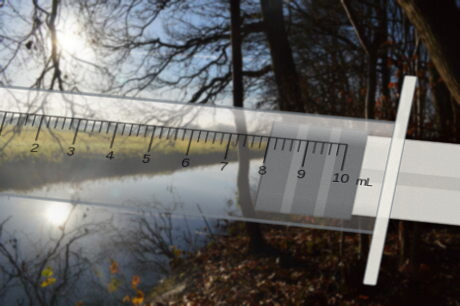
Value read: {"value": 8, "unit": "mL"}
